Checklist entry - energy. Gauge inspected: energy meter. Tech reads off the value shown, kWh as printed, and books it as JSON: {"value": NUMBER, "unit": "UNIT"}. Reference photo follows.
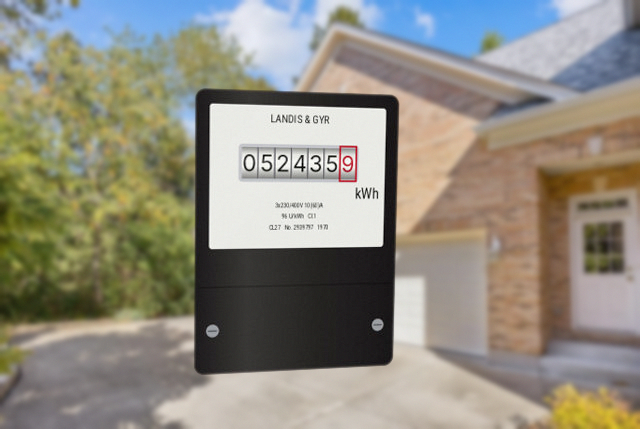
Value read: {"value": 52435.9, "unit": "kWh"}
